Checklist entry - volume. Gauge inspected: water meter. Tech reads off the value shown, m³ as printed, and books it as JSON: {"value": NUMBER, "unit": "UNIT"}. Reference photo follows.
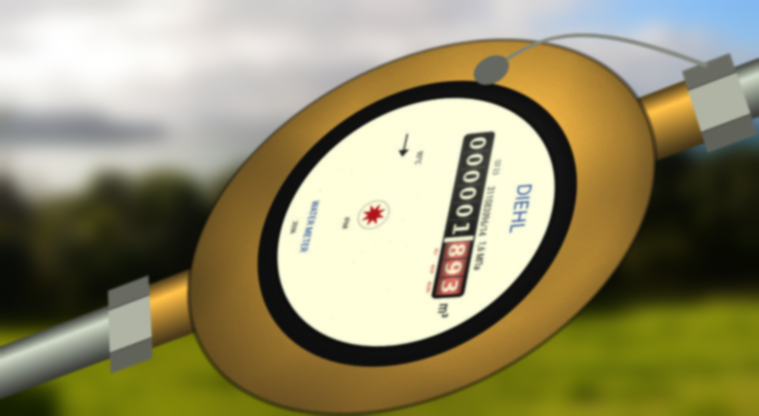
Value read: {"value": 1.893, "unit": "m³"}
